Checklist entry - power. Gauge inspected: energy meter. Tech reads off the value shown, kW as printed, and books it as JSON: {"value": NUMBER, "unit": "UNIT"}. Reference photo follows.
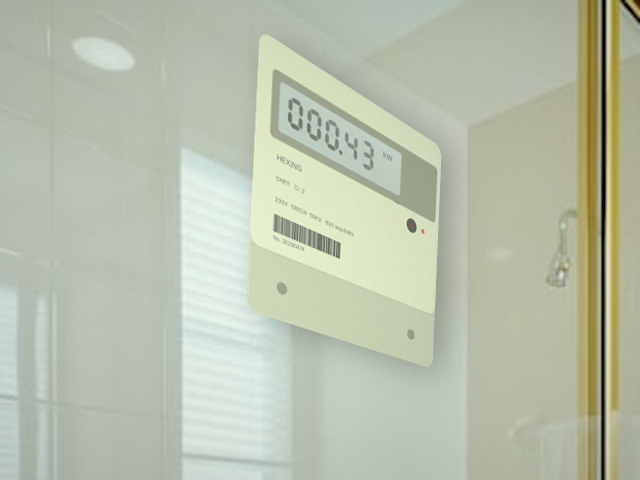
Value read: {"value": 0.43, "unit": "kW"}
